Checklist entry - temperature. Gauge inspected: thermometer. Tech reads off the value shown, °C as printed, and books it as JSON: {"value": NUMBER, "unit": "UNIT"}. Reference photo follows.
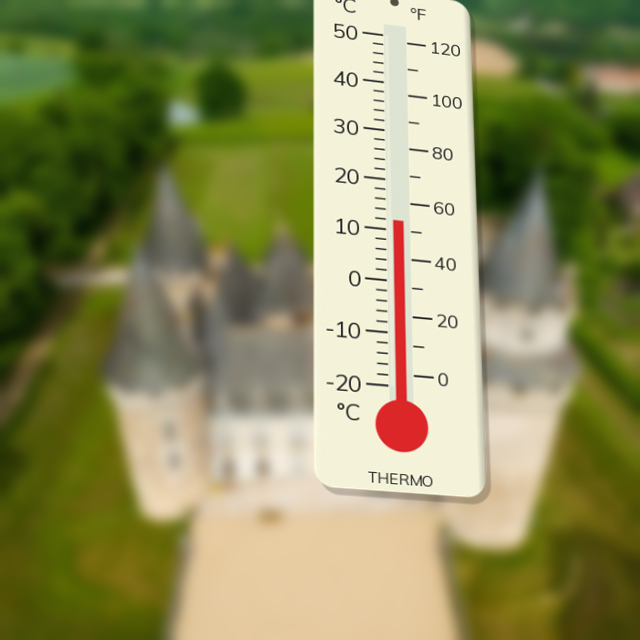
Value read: {"value": 12, "unit": "°C"}
